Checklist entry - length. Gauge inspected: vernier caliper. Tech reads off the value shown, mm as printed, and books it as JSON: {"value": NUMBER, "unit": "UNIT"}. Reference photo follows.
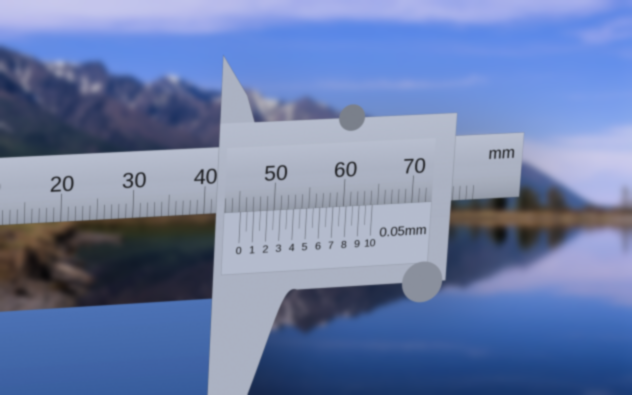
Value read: {"value": 45.2, "unit": "mm"}
